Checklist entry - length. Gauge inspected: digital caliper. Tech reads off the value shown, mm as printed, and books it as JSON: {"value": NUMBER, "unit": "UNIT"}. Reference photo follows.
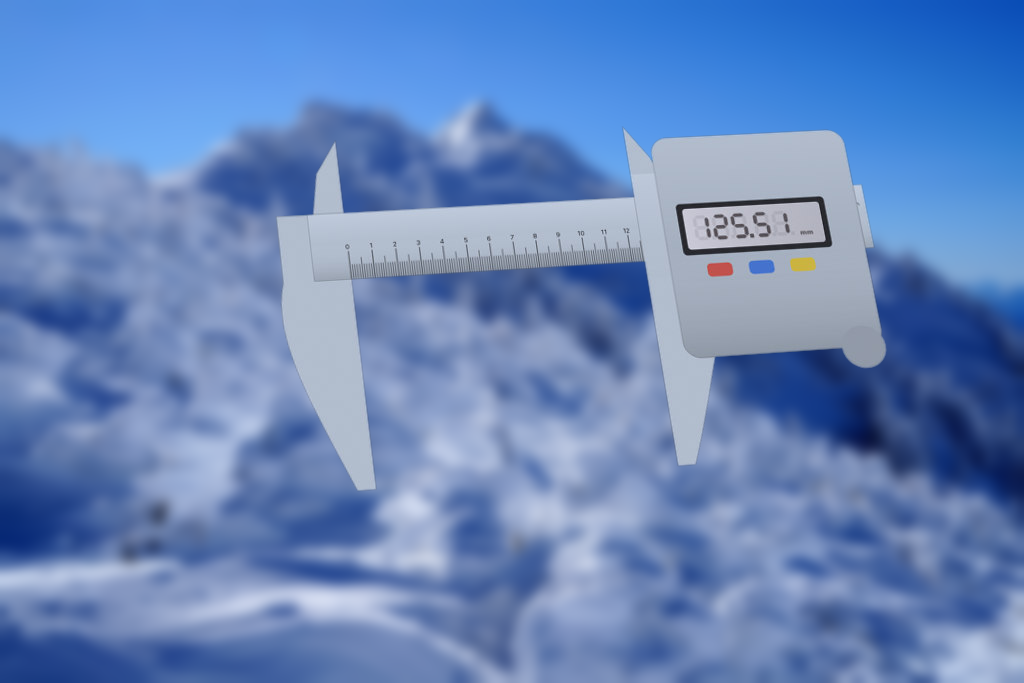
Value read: {"value": 125.51, "unit": "mm"}
